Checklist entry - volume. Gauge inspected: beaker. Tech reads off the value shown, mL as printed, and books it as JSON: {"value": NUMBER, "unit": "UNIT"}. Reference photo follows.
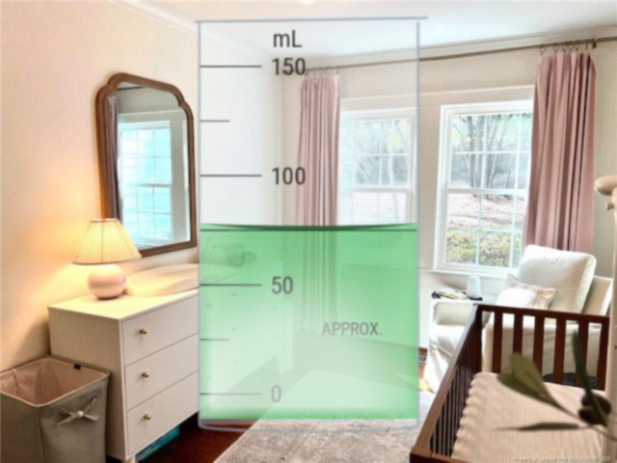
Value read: {"value": 75, "unit": "mL"}
